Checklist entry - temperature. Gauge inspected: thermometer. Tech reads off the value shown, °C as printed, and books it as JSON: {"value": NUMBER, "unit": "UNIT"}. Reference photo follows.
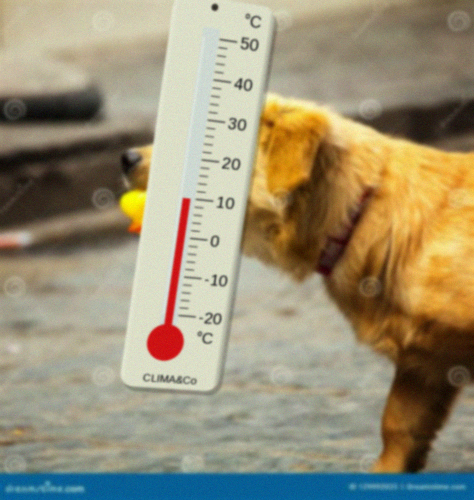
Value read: {"value": 10, "unit": "°C"}
